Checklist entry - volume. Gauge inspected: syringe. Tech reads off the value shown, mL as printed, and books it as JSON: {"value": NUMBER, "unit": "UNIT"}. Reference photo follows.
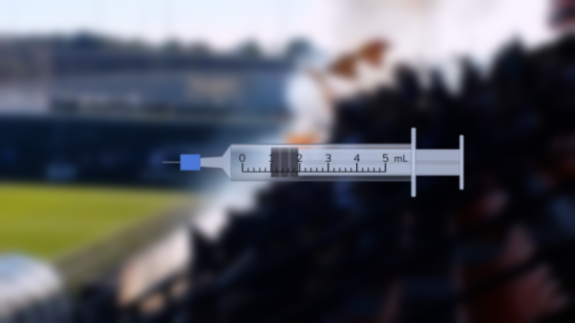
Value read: {"value": 1, "unit": "mL"}
